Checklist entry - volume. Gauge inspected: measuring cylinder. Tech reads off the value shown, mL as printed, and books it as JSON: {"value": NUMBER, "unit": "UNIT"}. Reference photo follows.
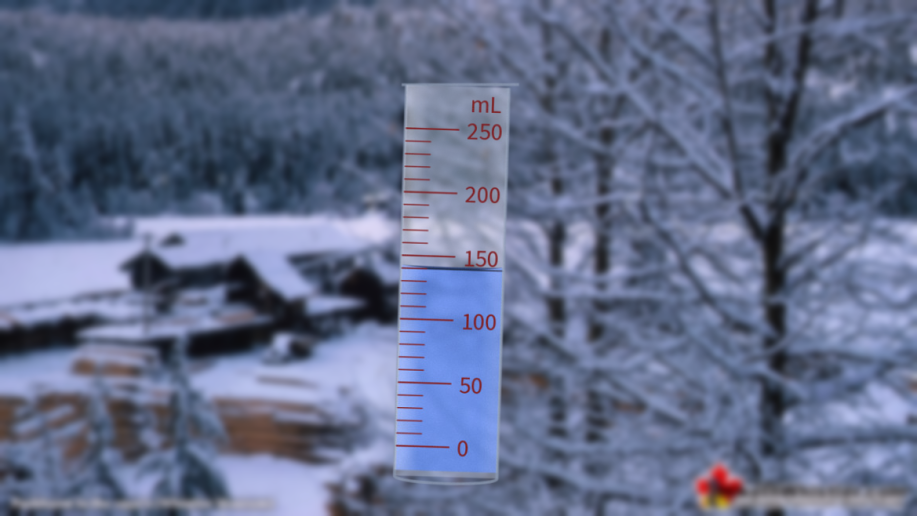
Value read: {"value": 140, "unit": "mL"}
